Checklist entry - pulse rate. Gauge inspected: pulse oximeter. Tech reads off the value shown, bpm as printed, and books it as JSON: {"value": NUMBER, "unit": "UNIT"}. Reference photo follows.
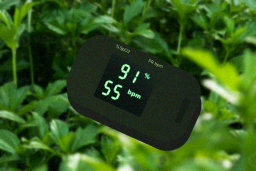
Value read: {"value": 55, "unit": "bpm"}
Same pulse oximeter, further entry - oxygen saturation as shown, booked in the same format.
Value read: {"value": 91, "unit": "%"}
